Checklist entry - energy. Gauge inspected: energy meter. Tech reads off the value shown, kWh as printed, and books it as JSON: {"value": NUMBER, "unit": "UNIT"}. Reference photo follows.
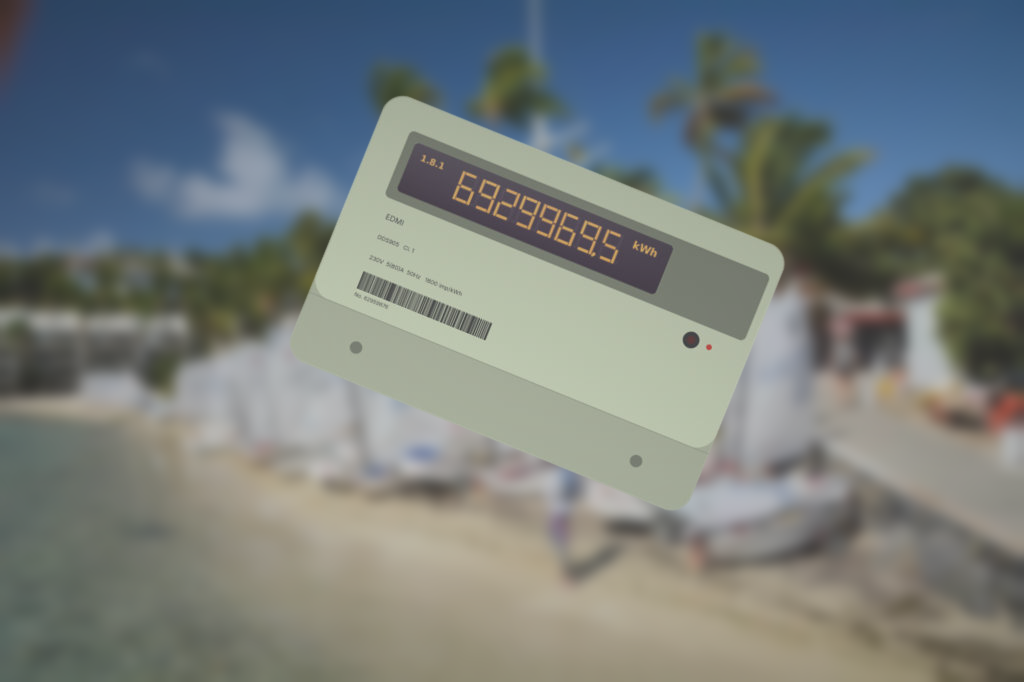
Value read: {"value": 6929969.5, "unit": "kWh"}
